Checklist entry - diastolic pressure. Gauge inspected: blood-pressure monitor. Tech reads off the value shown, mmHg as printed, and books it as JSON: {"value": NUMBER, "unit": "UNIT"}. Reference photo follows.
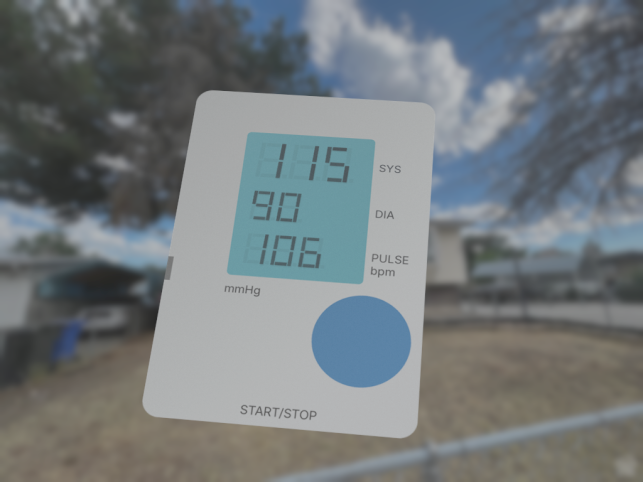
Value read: {"value": 90, "unit": "mmHg"}
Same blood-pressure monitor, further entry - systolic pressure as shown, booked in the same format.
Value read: {"value": 115, "unit": "mmHg"}
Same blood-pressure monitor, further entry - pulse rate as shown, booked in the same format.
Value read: {"value": 106, "unit": "bpm"}
